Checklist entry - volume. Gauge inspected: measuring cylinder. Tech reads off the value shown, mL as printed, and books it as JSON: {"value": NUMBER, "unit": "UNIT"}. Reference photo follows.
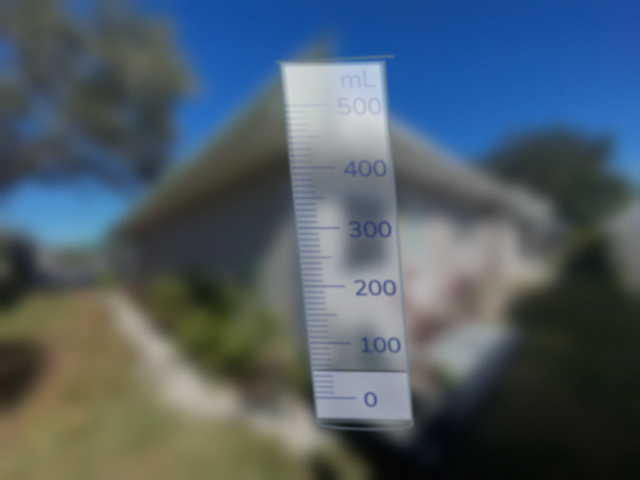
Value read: {"value": 50, "unit": "mL"}
